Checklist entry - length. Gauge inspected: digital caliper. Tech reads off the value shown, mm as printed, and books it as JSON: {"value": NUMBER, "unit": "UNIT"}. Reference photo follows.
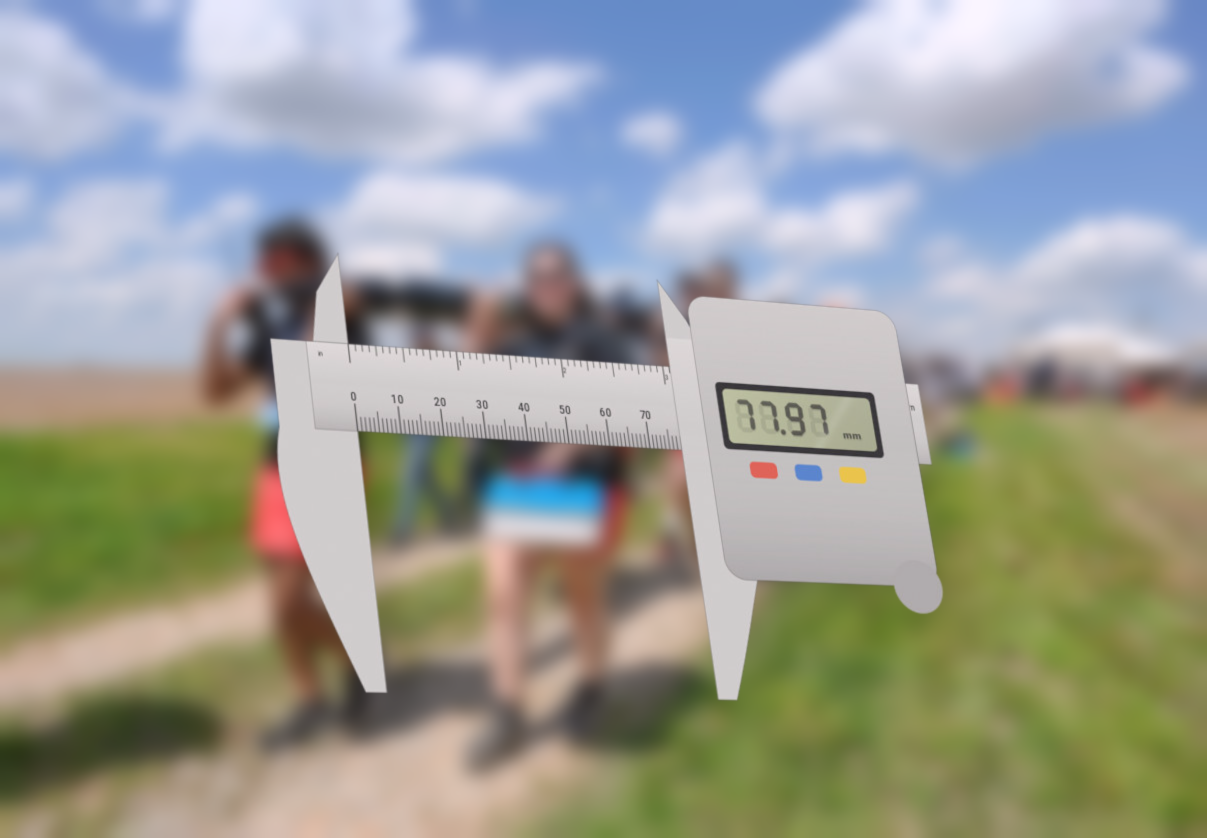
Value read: {"value": 77.97, "unit": "mm"}
